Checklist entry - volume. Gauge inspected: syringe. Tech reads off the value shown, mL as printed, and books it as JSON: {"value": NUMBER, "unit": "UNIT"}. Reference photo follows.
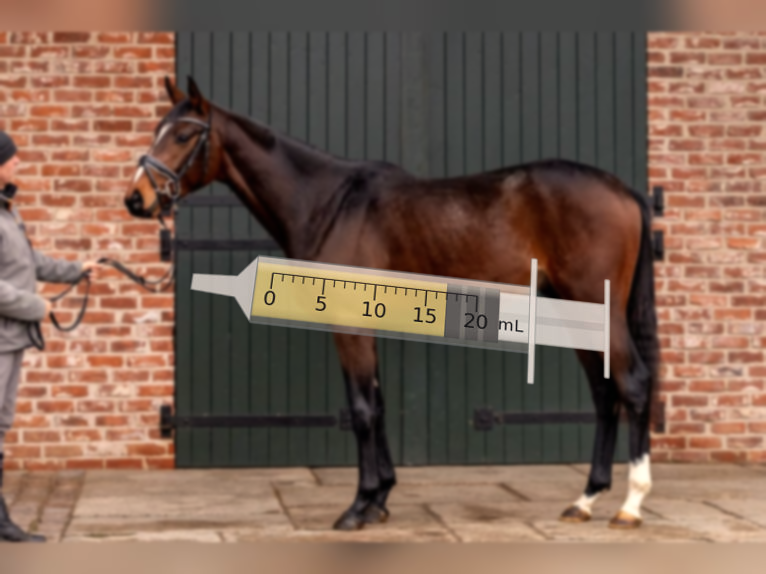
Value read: {"value": 17, "unit": "mL"}
